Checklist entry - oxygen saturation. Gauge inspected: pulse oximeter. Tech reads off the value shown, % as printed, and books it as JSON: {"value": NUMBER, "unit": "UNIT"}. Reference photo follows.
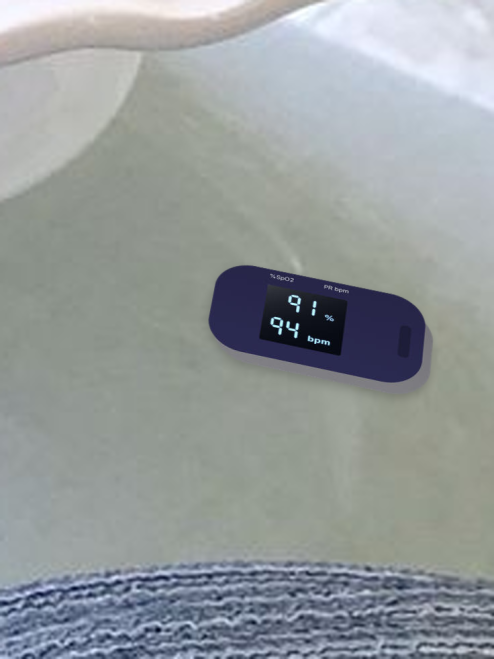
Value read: {"value": 91, "unit": "%"}
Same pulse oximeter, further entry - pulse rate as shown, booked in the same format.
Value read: {"value": 94, "unit": "bpm"}
